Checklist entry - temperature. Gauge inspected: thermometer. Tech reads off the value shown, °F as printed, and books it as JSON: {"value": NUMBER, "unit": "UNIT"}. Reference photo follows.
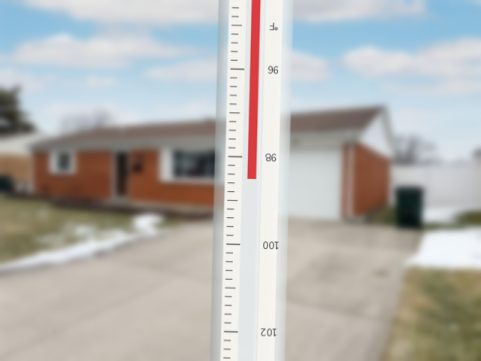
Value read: {"value": 98.5, "unit": "°F"}
